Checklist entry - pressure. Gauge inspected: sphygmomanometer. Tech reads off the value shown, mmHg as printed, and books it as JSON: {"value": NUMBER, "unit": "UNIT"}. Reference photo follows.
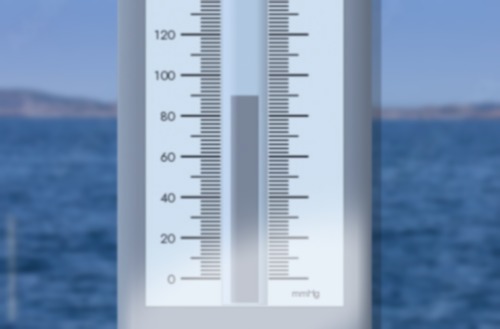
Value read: {"value": 90, "unit": "mmHg"}
